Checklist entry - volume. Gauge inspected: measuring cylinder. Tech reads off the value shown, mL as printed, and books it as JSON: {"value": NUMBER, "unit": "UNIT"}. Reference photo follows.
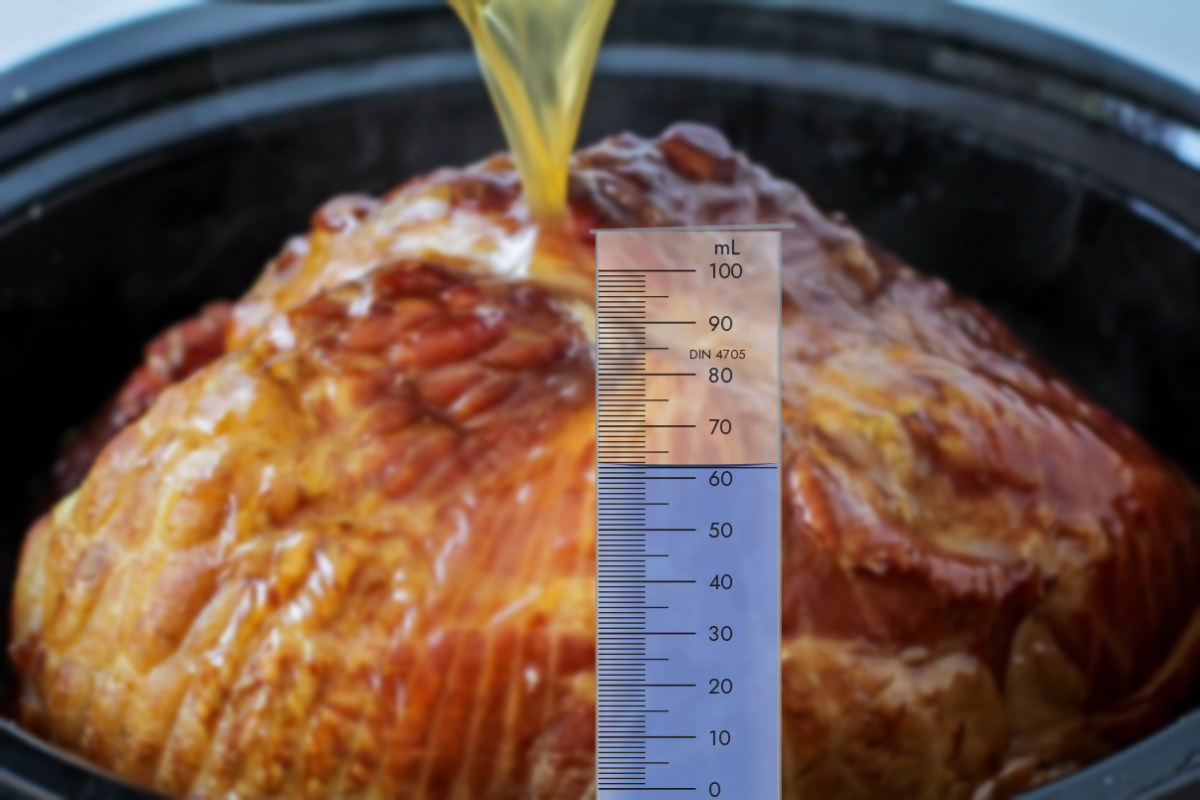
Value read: {"value": 62, "unit": "mL"}
